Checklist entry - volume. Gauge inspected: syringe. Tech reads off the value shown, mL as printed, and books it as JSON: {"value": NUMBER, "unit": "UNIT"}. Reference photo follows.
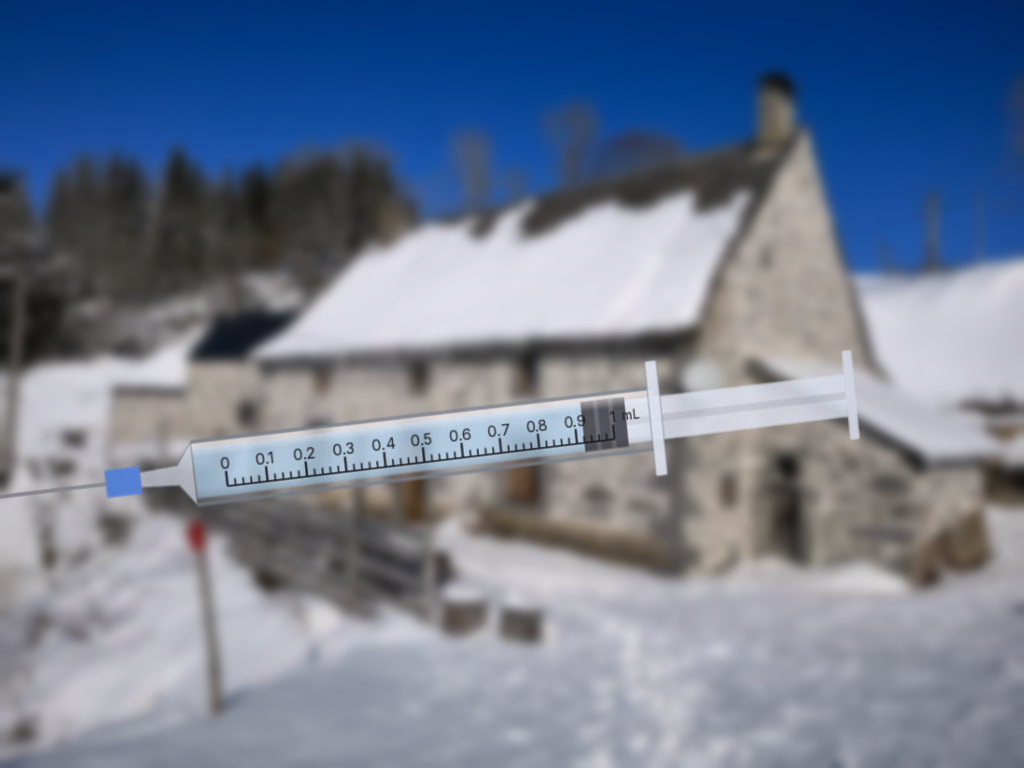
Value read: {"value": 0.92, "unit": "mL"}
